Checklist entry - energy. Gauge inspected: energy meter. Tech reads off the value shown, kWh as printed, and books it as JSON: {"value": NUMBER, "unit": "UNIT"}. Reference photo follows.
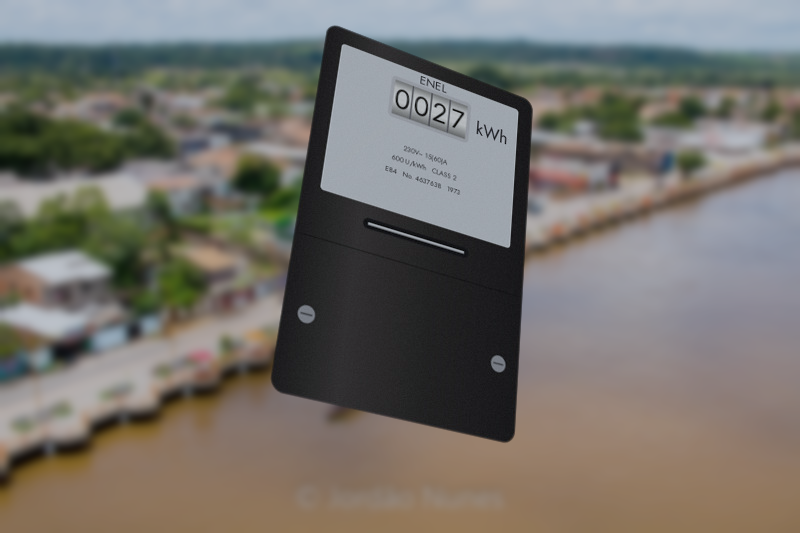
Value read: {"value": 27, "unit": "kWh"}
